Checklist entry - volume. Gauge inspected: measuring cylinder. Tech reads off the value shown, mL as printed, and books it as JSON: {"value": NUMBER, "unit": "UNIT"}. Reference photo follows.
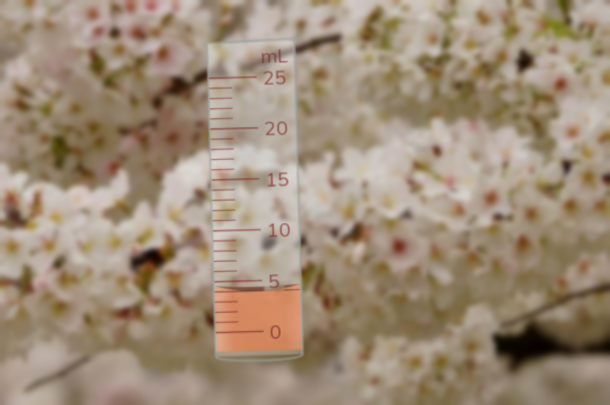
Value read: {"value": 4, "unit": "mL"}
